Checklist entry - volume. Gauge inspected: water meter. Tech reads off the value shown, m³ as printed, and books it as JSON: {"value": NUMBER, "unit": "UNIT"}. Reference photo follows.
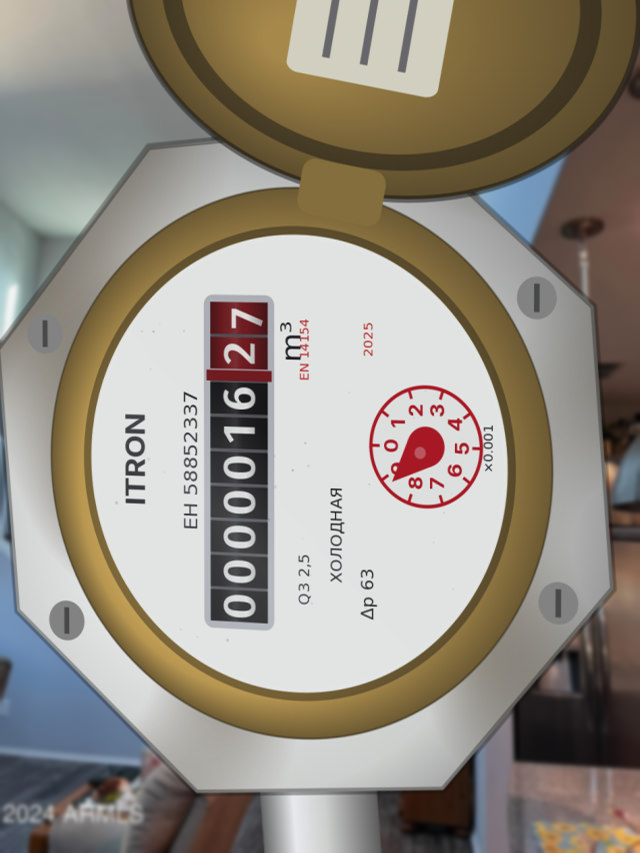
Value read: {"value": 16.268, "unit": "m³"}
